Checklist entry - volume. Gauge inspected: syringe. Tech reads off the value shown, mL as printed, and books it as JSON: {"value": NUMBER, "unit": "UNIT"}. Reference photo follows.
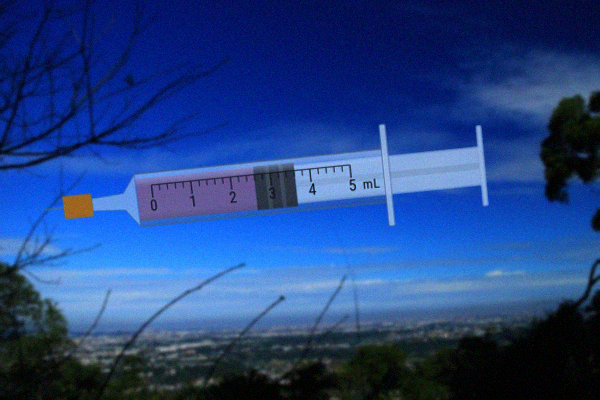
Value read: {"value": 2.6, "unit": "mL"}
